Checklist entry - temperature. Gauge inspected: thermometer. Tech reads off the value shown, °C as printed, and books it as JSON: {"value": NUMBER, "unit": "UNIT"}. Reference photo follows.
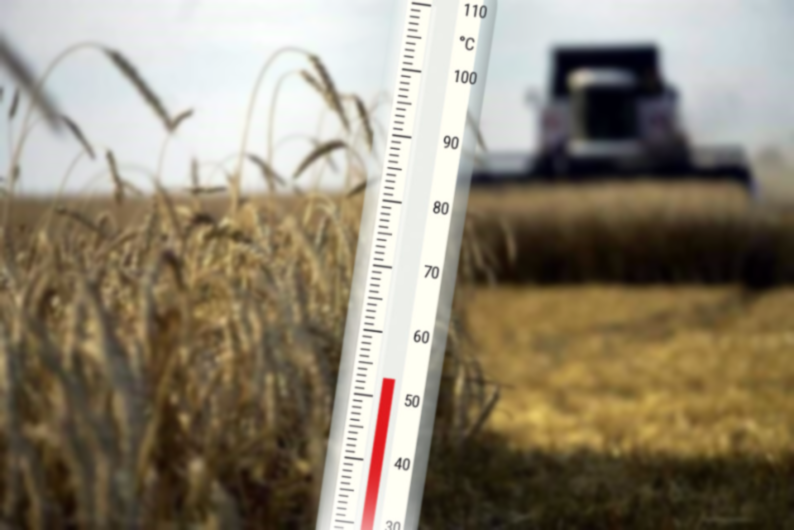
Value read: {"value": 53, "unit": "°C"}
